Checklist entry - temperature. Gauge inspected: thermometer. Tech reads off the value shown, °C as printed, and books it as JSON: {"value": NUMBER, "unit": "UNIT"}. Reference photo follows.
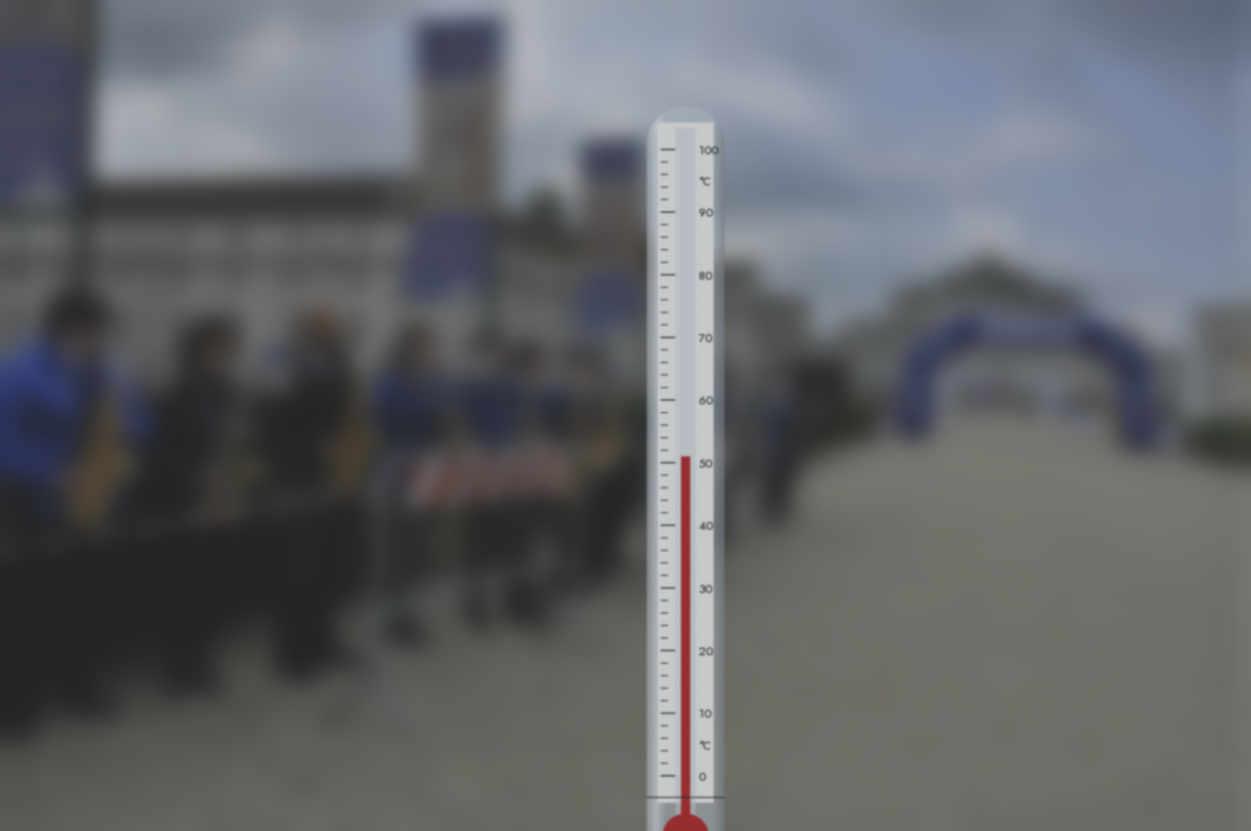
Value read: {"value": 51, "unit": "°C"}
